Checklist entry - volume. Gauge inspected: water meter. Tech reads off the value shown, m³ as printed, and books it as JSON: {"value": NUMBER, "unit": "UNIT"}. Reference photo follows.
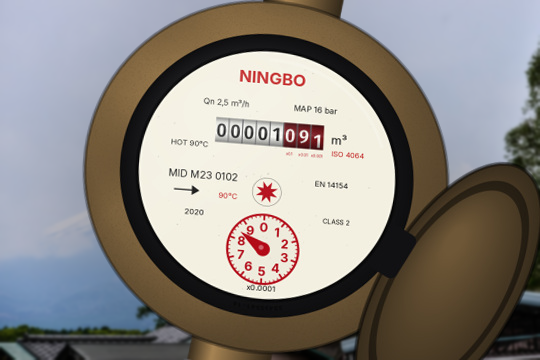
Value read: {"value": 1.0908, "unit": "m³"}
